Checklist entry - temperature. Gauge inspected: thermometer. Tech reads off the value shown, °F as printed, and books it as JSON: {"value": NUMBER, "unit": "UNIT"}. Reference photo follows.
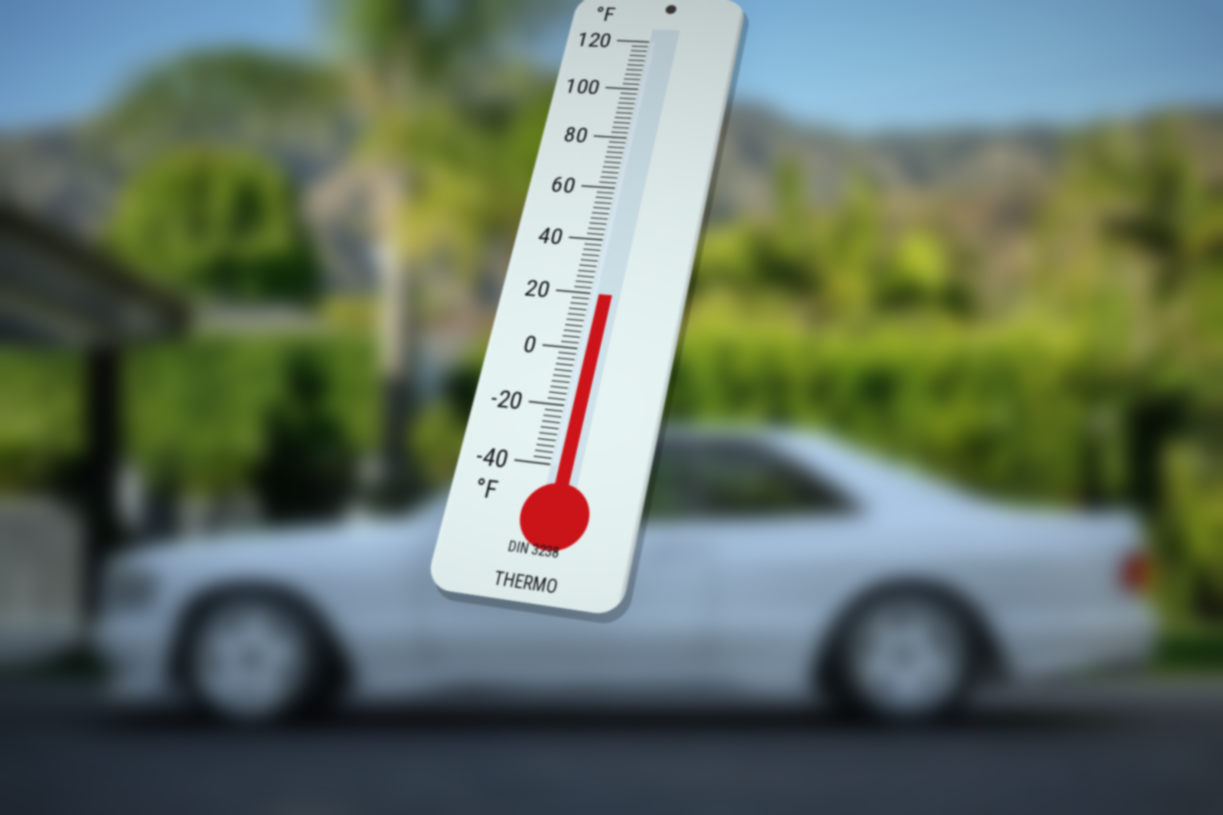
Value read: {"value": 20, "unit": "°F"}
